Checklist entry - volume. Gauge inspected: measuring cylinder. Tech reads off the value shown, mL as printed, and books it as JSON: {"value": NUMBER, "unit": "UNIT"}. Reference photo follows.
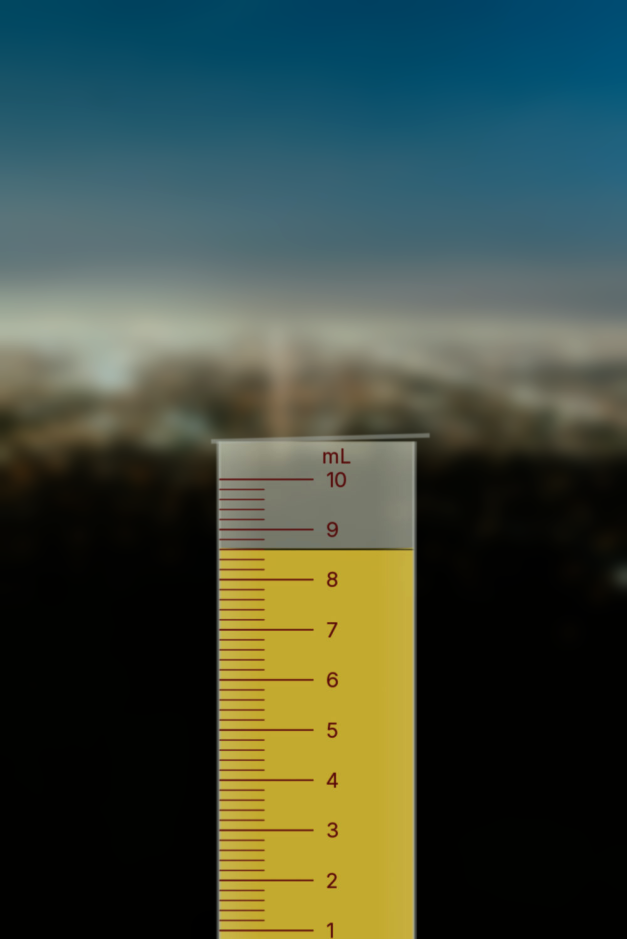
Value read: {"value": 8.6, "unit": "mL"}
